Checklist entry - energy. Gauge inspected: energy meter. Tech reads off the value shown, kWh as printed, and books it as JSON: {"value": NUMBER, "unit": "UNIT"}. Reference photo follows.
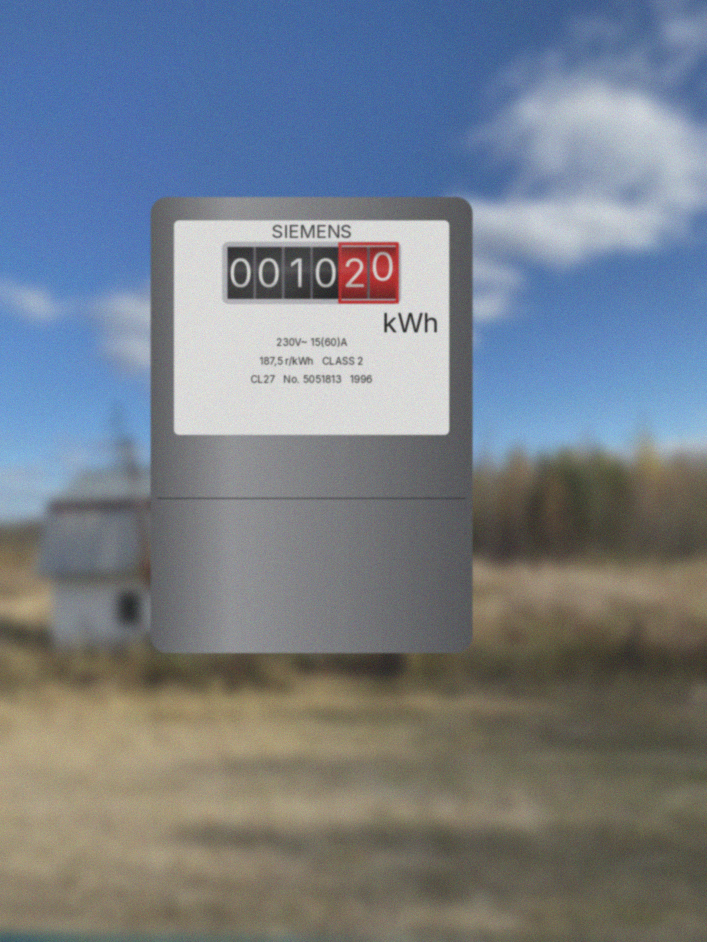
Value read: {"value": 10.20, "unit": "kWh"}
